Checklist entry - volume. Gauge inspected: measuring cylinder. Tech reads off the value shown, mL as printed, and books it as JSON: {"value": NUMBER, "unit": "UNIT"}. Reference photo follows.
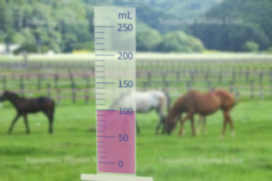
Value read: {"value": 100, "unit": "mL"}
